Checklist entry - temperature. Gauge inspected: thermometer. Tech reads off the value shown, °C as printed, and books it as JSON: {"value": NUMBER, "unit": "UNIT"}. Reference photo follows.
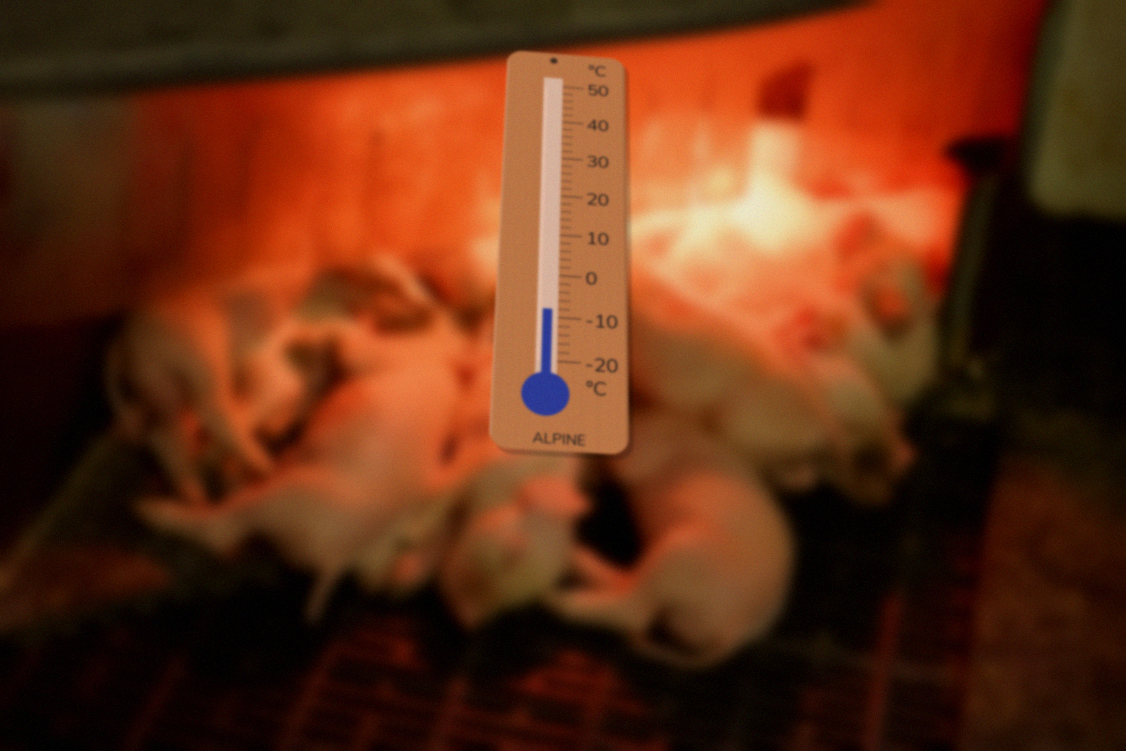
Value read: {"value": -8, "unit": "°C"}
